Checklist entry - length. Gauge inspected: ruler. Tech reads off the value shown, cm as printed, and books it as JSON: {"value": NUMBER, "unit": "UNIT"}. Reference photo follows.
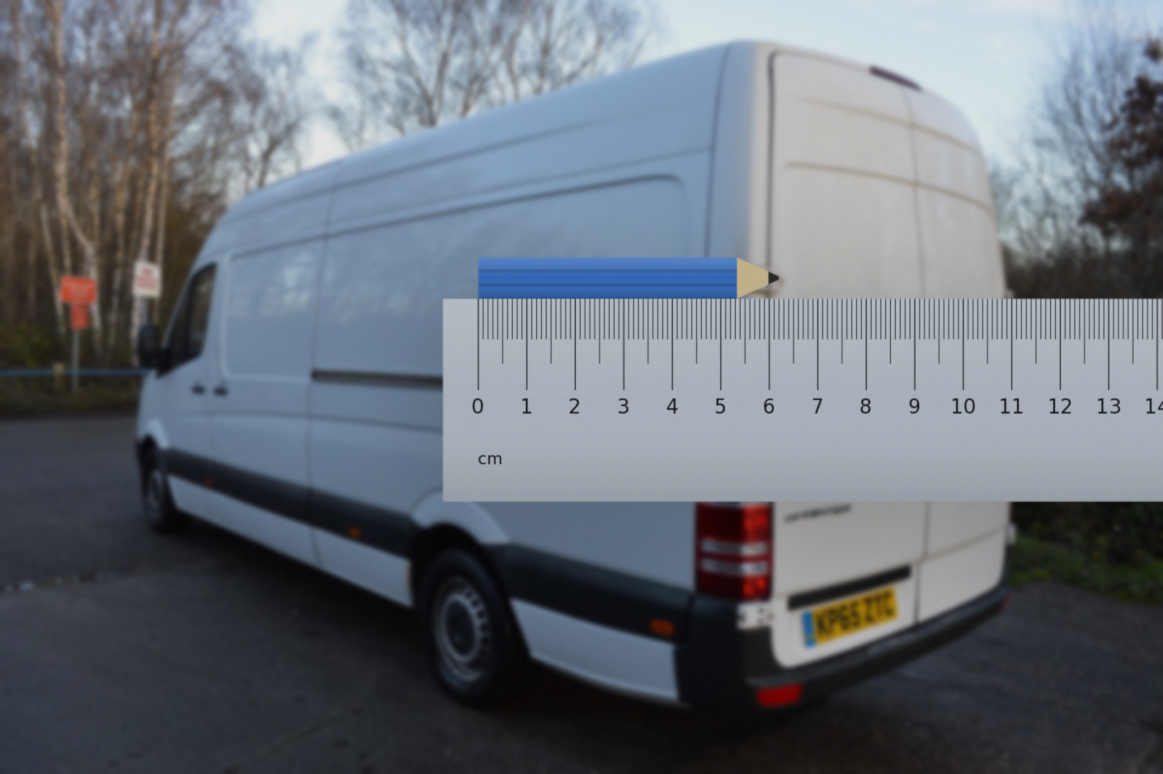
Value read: {"value": 6.2, "unit": "cm"}
